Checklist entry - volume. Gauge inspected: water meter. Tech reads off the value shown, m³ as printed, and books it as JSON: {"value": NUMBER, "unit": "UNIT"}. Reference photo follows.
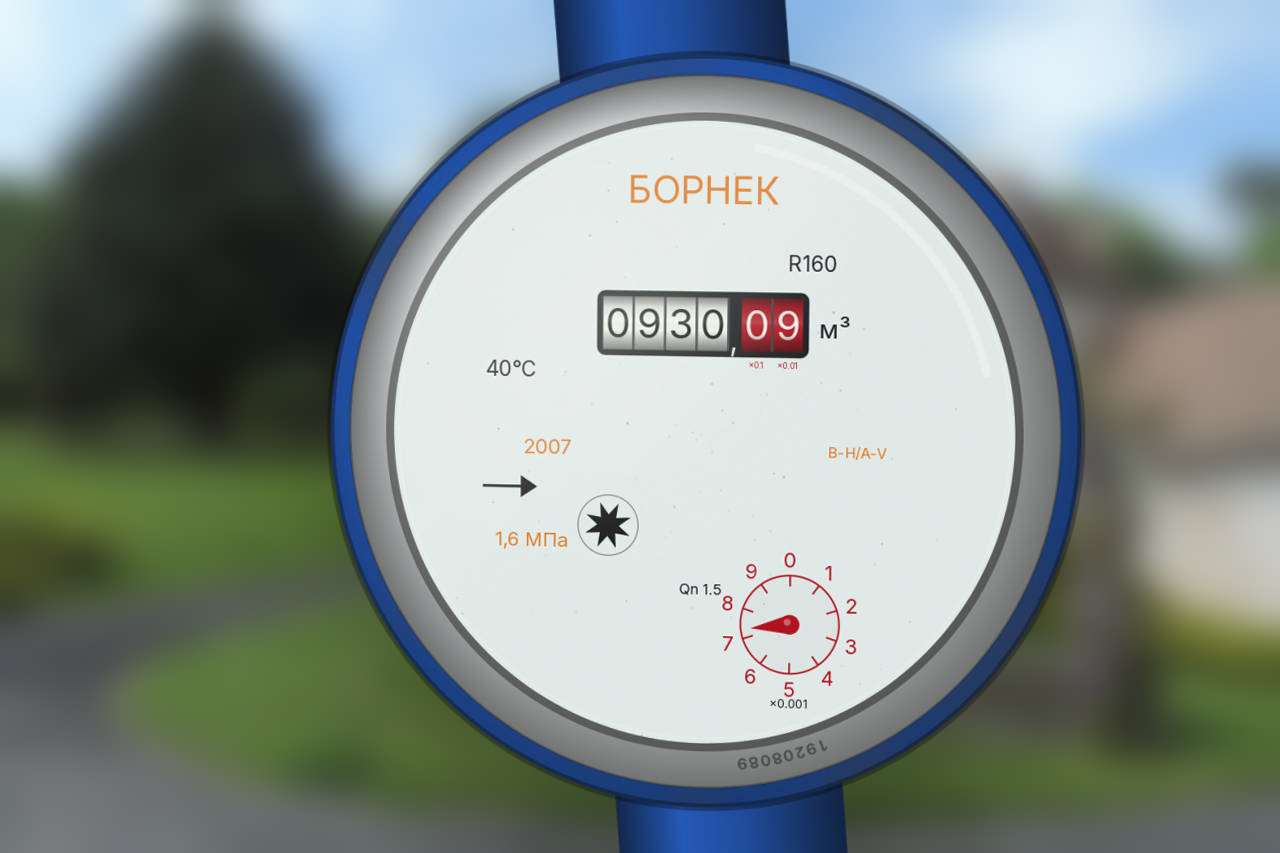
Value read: {"value": 930.097, "unit": "m³"}
